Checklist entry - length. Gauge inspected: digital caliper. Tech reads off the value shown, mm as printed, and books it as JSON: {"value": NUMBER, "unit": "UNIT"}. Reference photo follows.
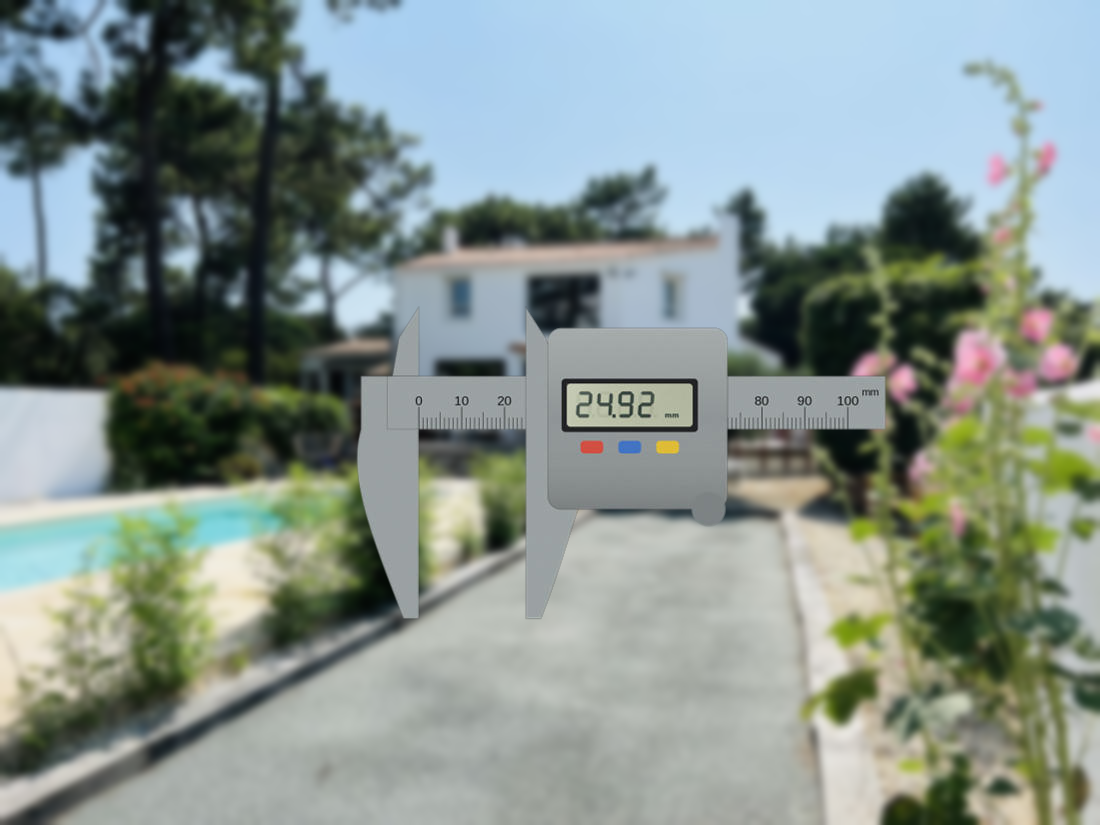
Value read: {"value": 24.92, "unit": "mm"}
